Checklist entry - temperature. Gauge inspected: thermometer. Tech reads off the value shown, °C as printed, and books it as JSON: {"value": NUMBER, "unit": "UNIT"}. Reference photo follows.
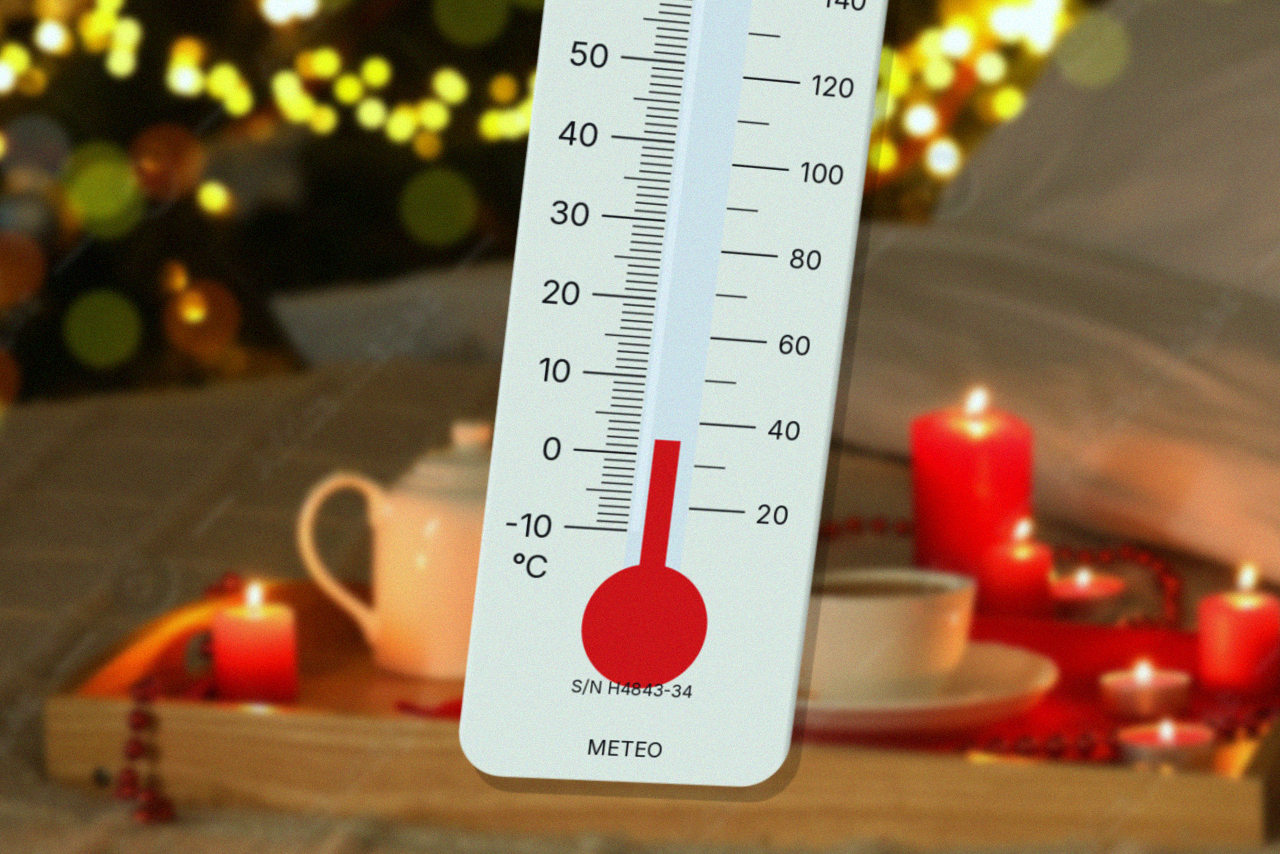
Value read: {"value": 2, "unit": "°C"}
